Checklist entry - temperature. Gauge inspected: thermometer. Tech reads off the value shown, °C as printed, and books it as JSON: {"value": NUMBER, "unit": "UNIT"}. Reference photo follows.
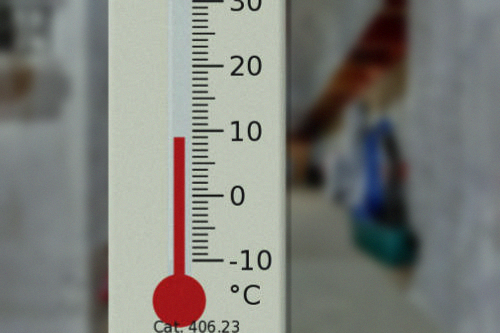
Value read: {"value": 9, "unit": "°C"}
